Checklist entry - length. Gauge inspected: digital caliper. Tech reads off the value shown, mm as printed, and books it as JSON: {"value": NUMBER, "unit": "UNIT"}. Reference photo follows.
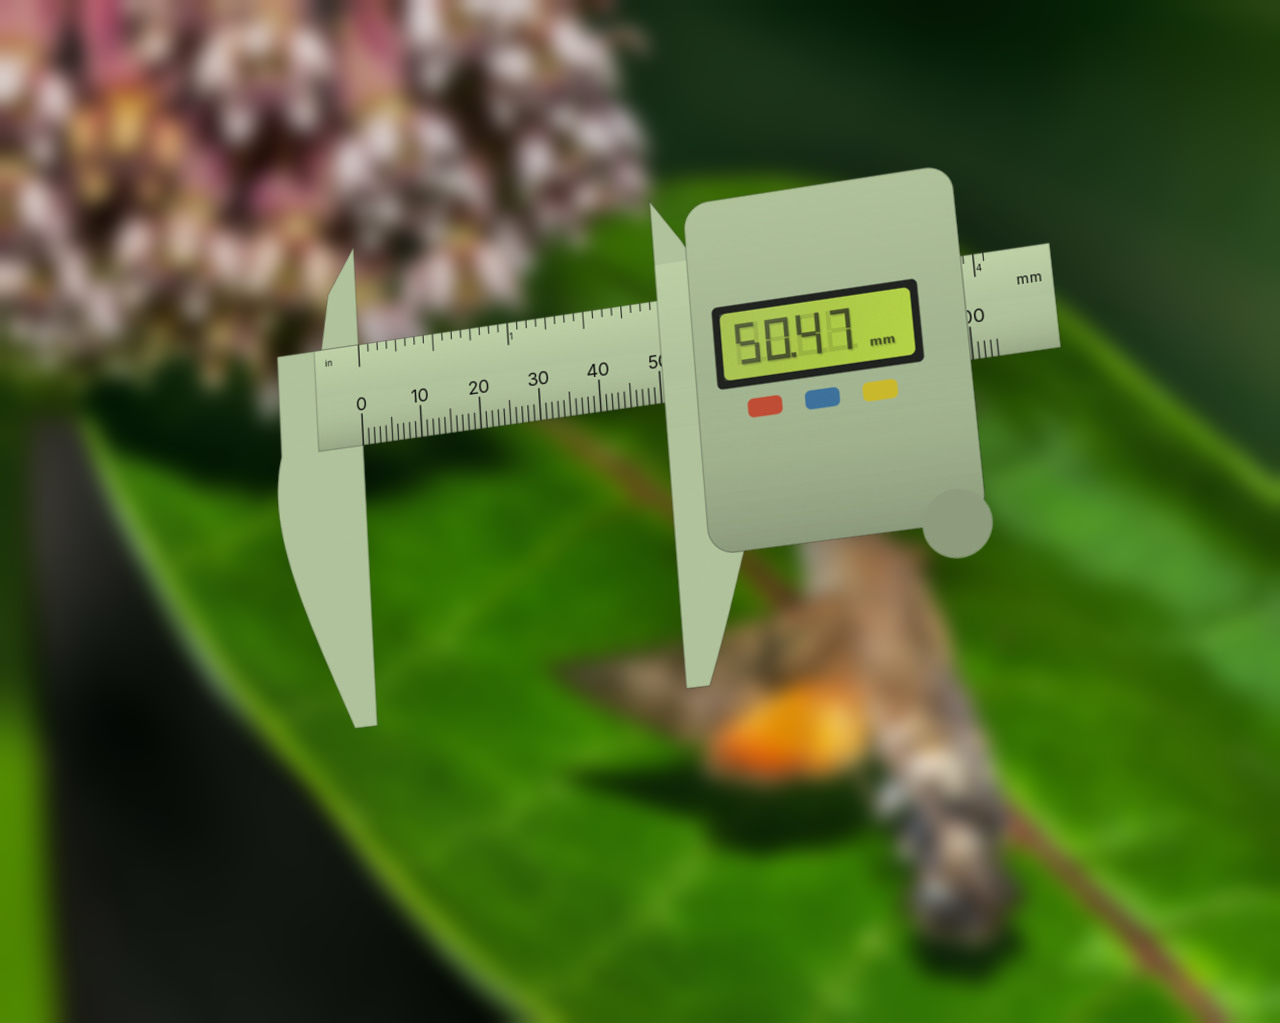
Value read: {"value": 50.47, "unit": "mm"}
